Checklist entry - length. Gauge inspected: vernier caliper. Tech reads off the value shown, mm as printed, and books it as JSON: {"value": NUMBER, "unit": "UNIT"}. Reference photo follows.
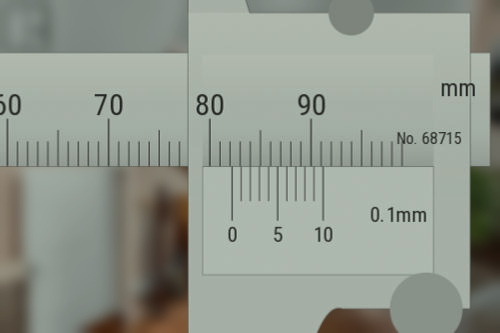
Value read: {"value": 82.2, "unit": "mm"}
